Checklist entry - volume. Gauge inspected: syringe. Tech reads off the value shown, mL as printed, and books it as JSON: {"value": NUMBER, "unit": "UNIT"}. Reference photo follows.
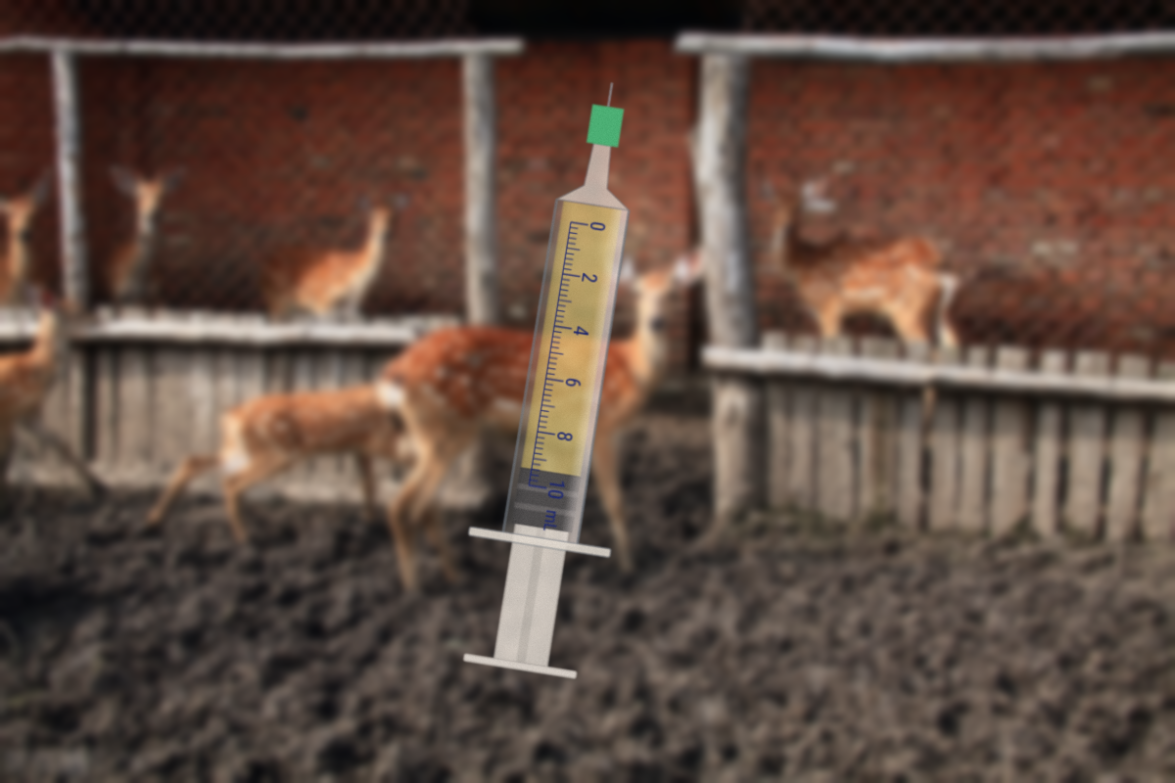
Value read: {"value": 9.4, "unit": "mL"}
